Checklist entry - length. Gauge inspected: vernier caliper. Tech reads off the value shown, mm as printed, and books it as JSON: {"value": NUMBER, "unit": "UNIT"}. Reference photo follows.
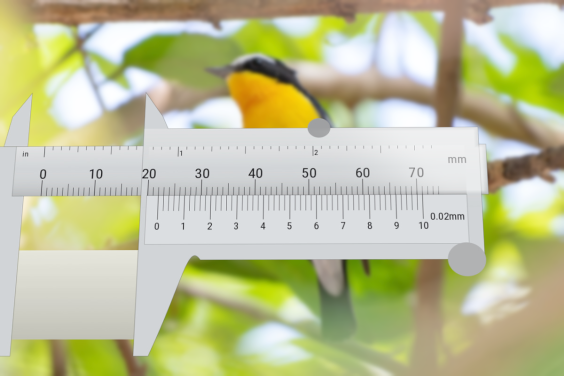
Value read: {"value": 22.0, "unit": "mm"}
